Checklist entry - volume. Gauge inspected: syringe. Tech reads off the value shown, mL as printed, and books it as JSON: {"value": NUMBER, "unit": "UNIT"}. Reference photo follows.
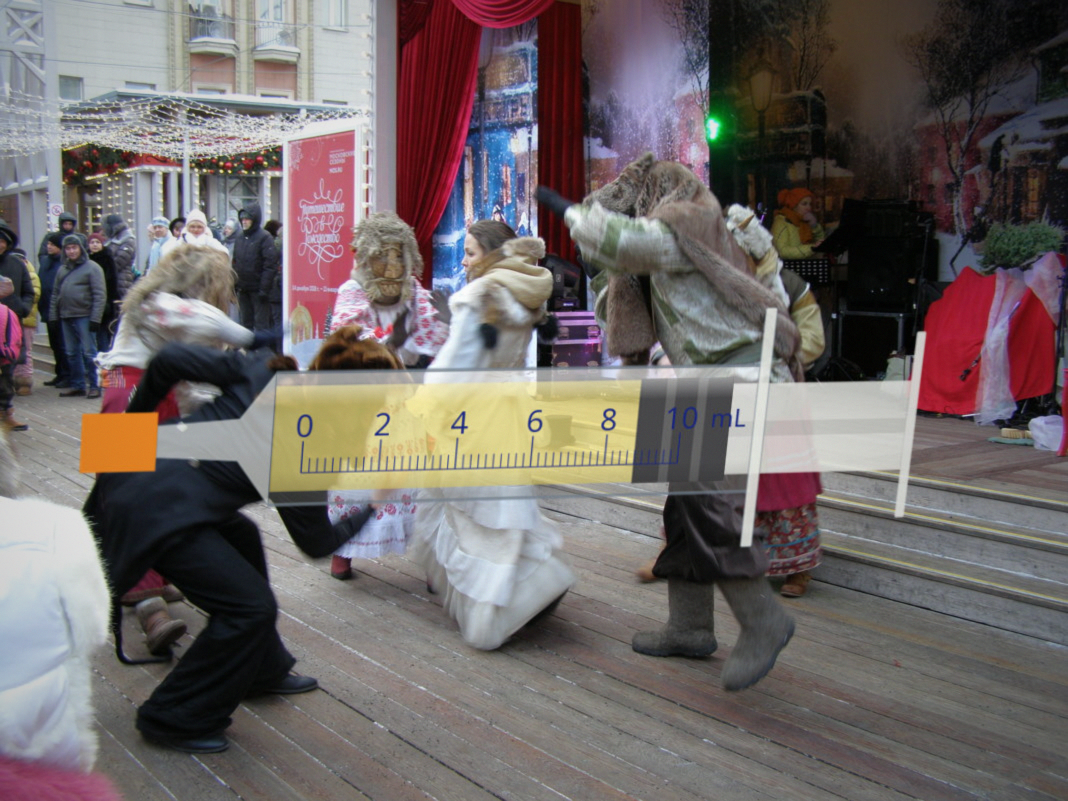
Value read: {"value": 8.8, "unit": "mL"}
